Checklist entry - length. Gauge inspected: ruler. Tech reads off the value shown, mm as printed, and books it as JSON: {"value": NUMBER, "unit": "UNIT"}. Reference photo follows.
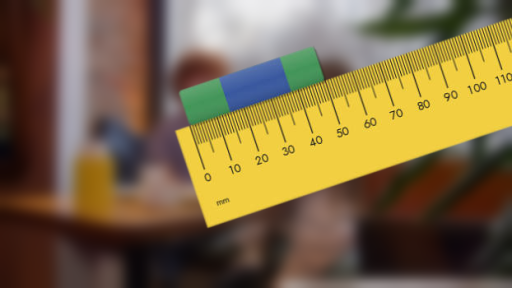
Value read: {"value": 50, "unit": "mm"}
